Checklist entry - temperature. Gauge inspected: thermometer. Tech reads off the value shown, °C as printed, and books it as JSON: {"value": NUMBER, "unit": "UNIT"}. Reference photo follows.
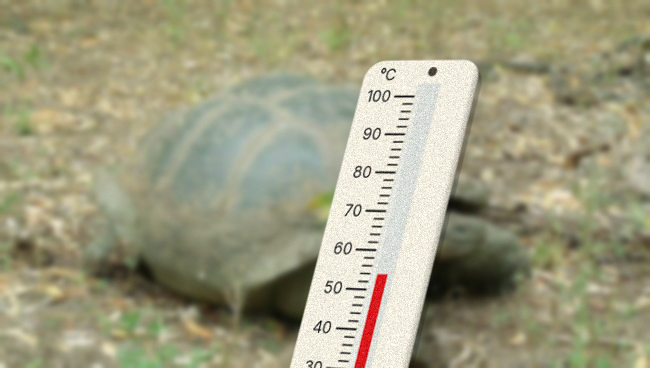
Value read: {"value": 54, "unit": "°C"}
